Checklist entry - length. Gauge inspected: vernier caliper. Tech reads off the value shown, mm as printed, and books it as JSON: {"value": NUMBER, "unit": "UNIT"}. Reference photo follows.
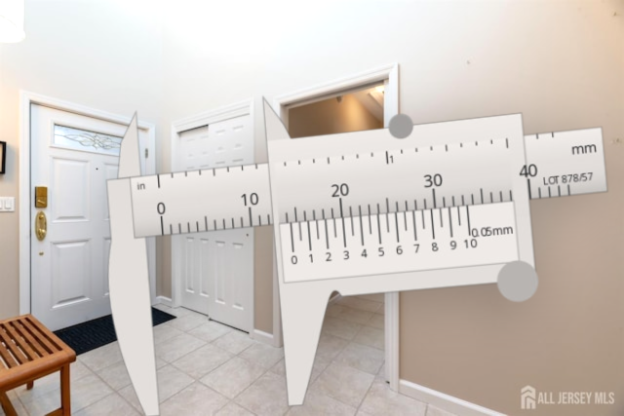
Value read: {"value": 14.4, "unit": "mm"}
